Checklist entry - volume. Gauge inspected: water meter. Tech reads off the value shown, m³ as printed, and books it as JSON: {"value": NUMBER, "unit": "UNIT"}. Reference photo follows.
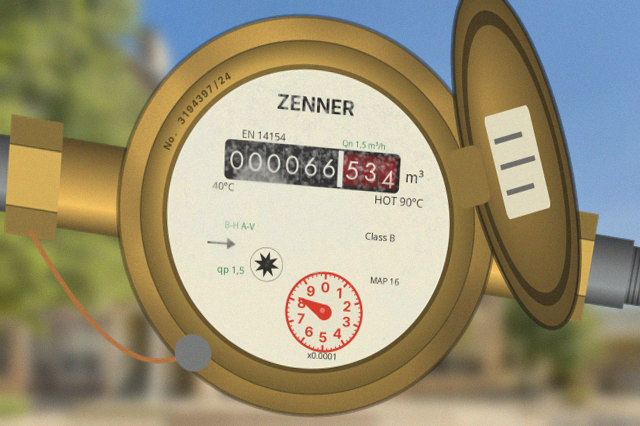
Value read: {"value": 66.5338, "unit": "m³"}
